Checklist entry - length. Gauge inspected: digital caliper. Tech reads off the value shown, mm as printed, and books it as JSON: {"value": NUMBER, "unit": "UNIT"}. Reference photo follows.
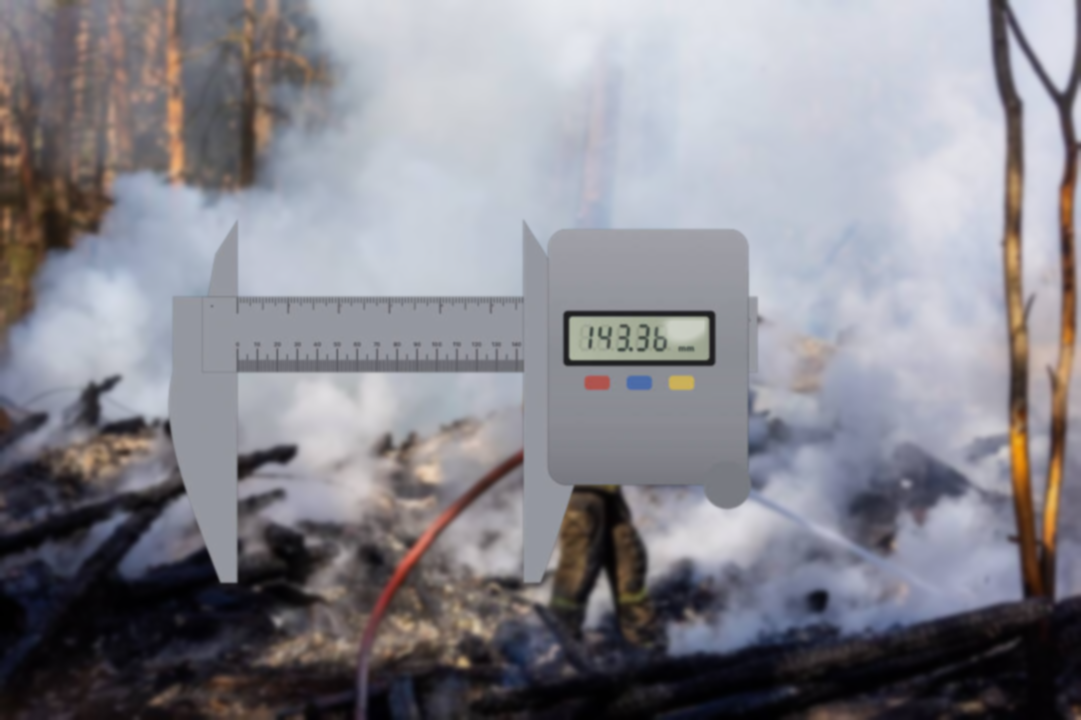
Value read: {"value": 143.36, "unit": "mm"}
